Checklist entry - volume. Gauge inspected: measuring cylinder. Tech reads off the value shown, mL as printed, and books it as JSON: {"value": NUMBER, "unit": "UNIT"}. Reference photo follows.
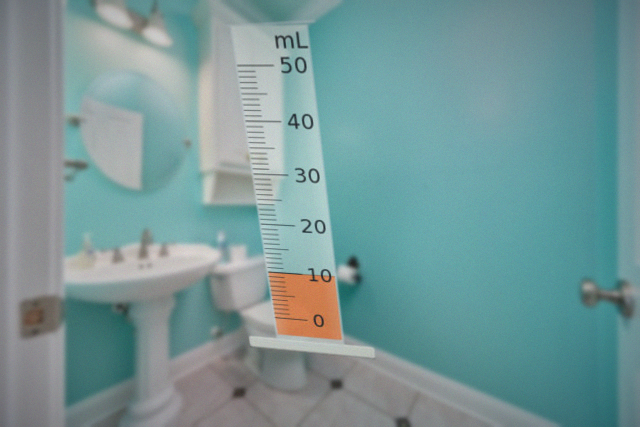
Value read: {"value": 10, "unit": "mL"}
